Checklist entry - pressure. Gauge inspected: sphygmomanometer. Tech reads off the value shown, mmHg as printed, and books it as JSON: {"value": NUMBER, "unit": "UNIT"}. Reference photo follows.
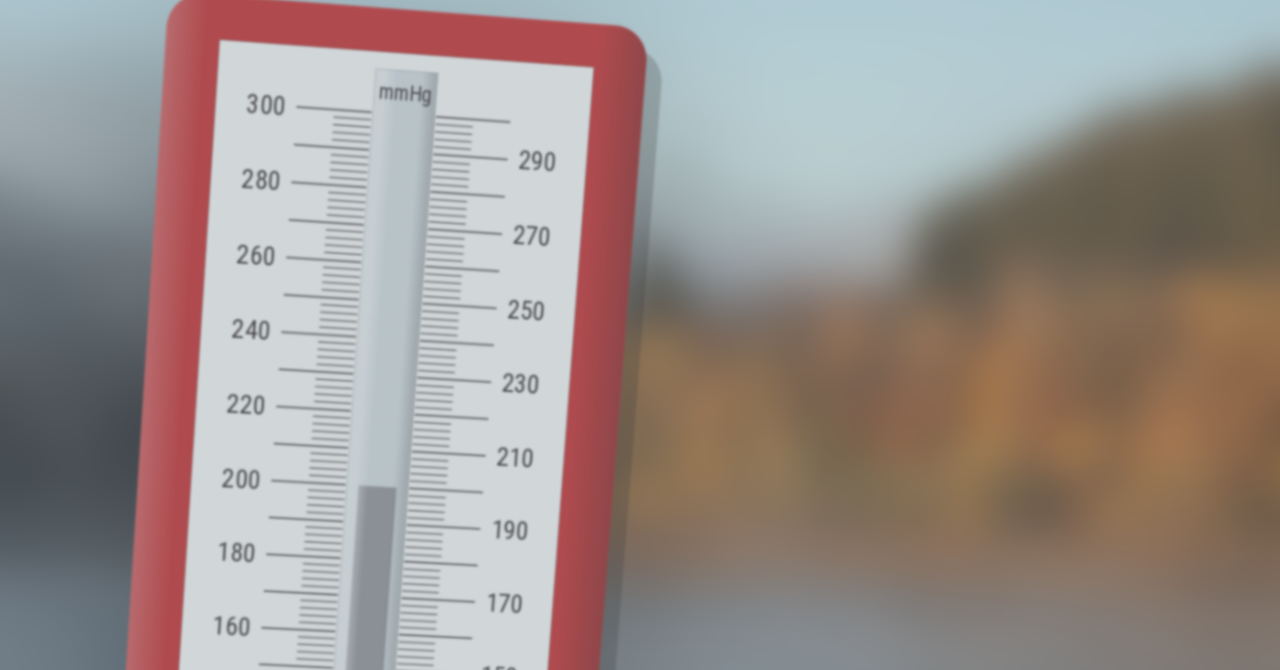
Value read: {"value": 200, "unit": "mmHg"}
